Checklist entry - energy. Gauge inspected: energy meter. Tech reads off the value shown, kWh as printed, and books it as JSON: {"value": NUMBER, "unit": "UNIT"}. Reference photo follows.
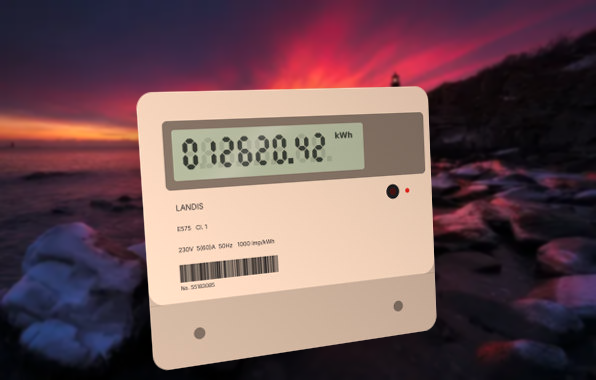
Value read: {"value": 12620.42, "unit": "kWh"}
